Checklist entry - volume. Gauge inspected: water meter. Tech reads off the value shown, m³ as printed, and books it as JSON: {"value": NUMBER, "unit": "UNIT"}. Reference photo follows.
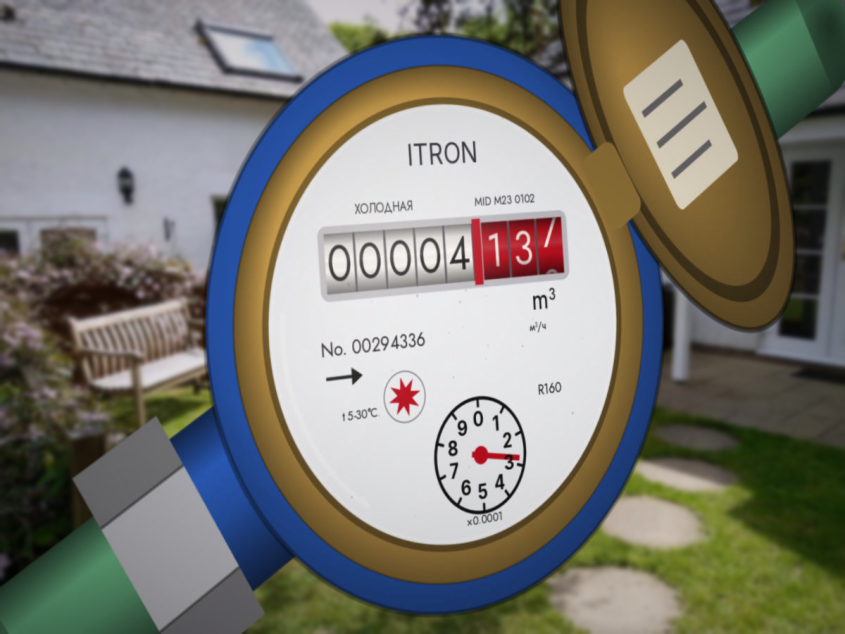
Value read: {"value": 4.1372, "unit": "m³"}
